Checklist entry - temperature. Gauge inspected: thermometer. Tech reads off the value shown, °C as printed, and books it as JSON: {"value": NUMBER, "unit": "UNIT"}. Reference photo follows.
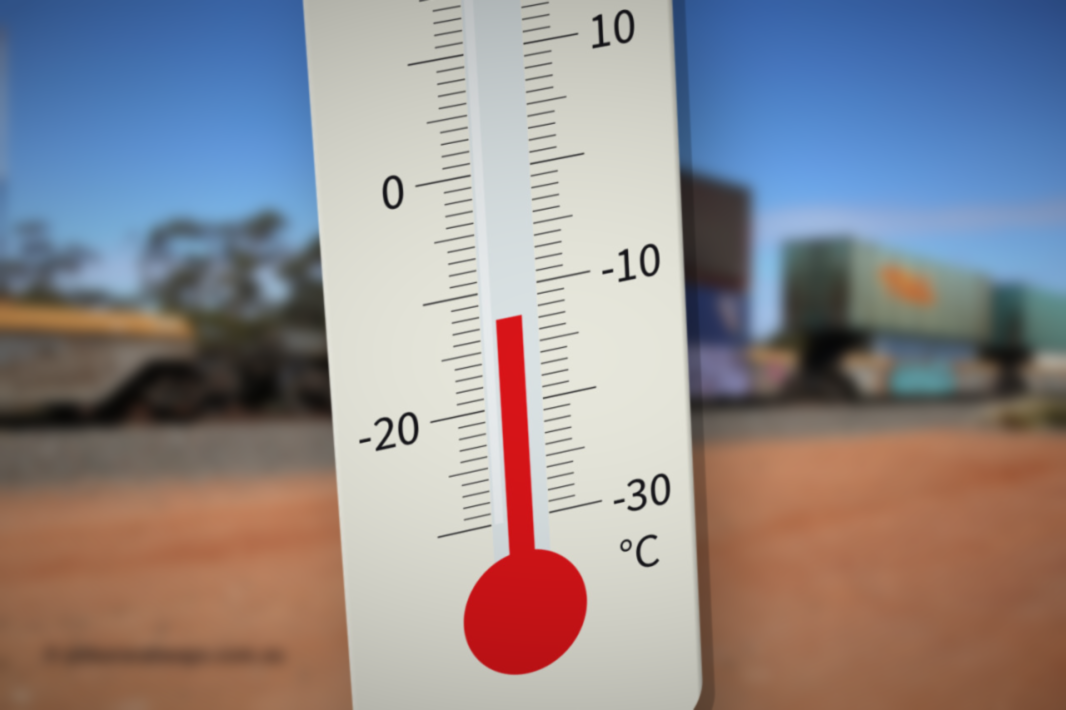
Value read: {"value": -12.5, "unit": "°C"}
